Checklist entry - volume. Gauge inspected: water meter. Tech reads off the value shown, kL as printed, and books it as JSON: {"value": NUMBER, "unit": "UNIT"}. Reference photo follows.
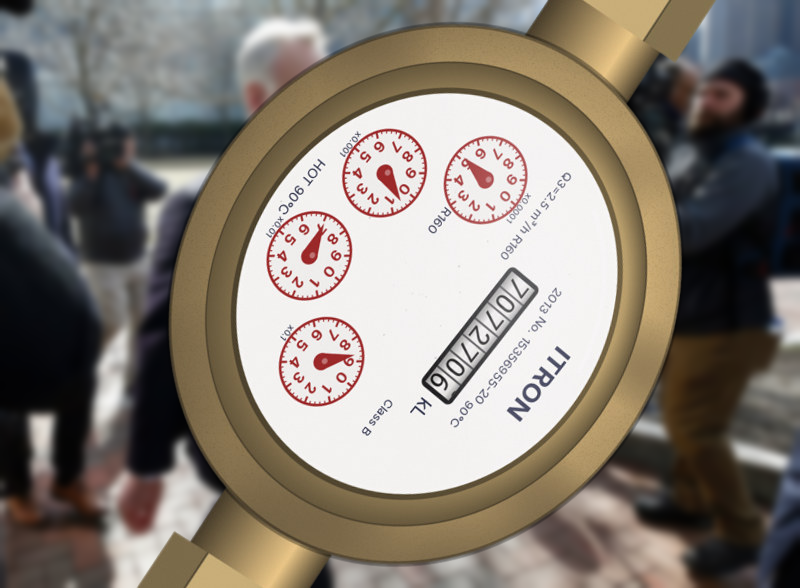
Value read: {"value": 7072705.8705, "unit": "kL"}
